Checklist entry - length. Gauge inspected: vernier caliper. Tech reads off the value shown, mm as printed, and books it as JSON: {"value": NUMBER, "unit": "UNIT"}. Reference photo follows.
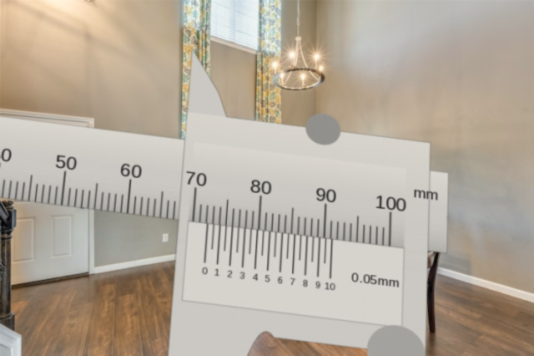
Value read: {"value": 72.2, "unit": "mm"}
